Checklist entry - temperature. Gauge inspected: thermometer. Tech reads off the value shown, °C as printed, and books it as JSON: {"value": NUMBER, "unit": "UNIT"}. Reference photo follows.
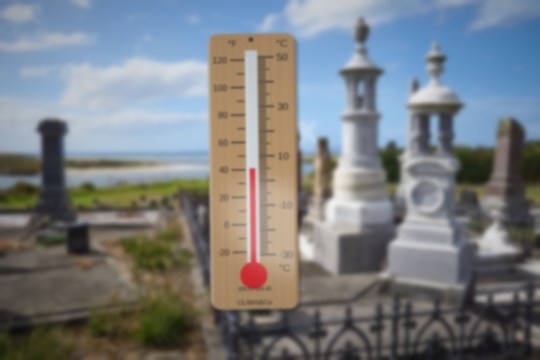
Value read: {"value": 5, "unit": "°C"}
